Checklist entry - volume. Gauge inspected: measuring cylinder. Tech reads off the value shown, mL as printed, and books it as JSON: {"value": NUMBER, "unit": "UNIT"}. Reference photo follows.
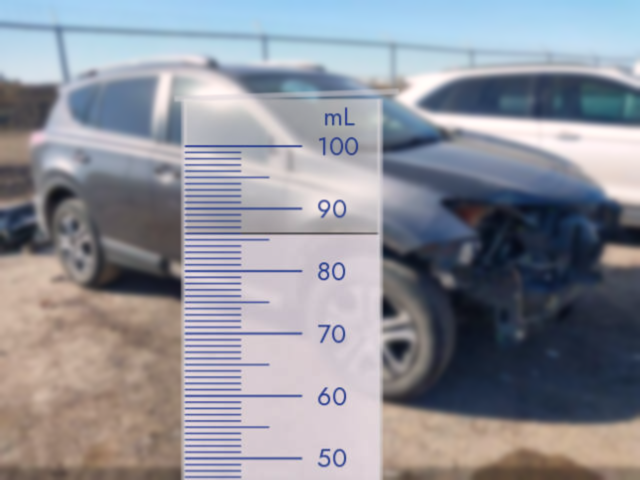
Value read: {"value": 86, "unit": "mL"}
